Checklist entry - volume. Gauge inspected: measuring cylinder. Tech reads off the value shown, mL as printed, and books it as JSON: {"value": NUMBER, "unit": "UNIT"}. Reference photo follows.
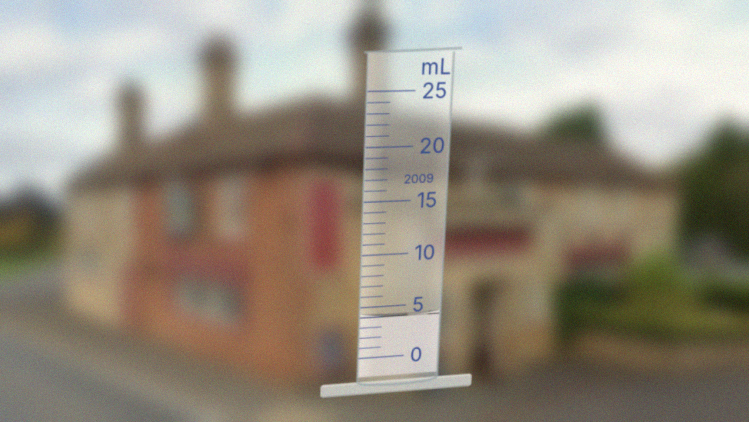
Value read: {"value": 4, "unit": "mL"}
